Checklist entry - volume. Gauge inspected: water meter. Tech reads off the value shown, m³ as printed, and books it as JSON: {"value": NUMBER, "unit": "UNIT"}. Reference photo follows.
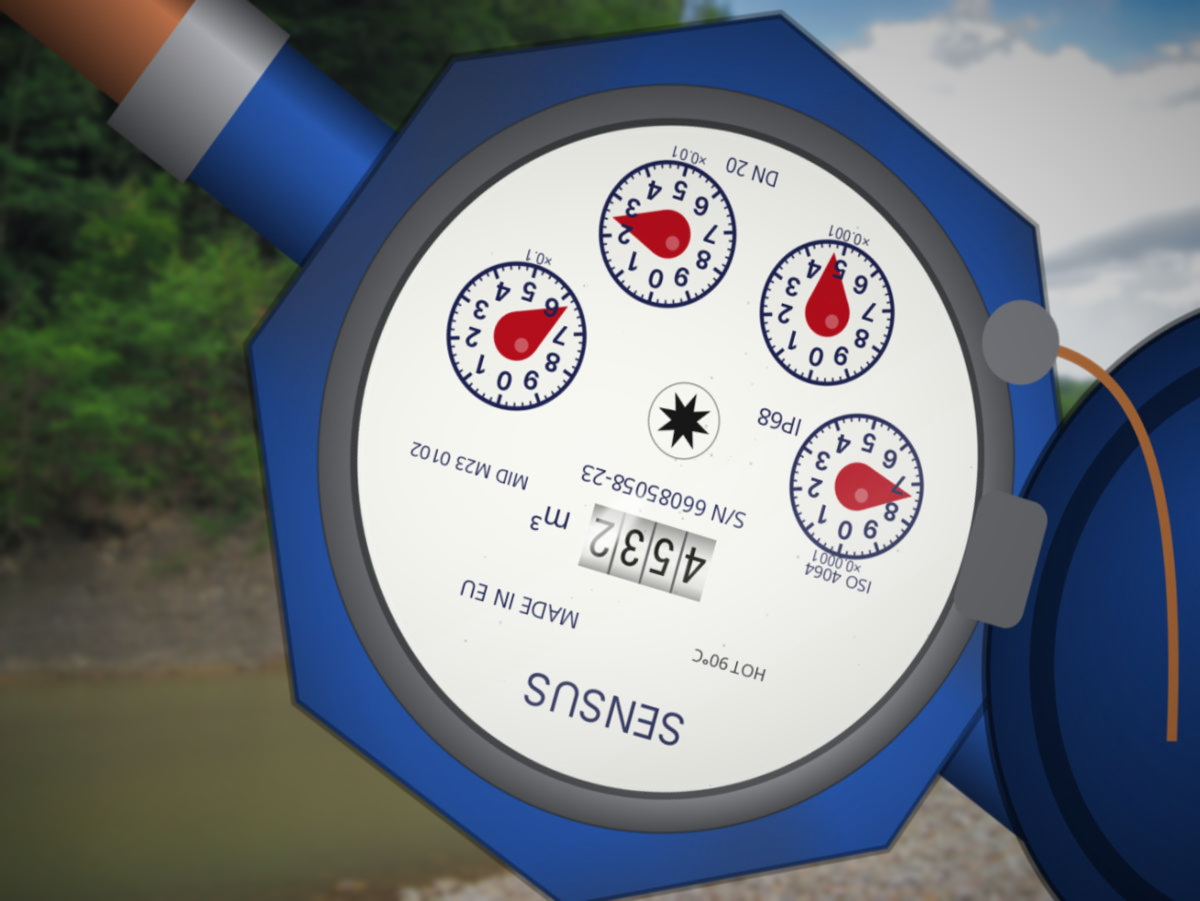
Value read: {"value": 4532.6247, "unit": "m³"}
